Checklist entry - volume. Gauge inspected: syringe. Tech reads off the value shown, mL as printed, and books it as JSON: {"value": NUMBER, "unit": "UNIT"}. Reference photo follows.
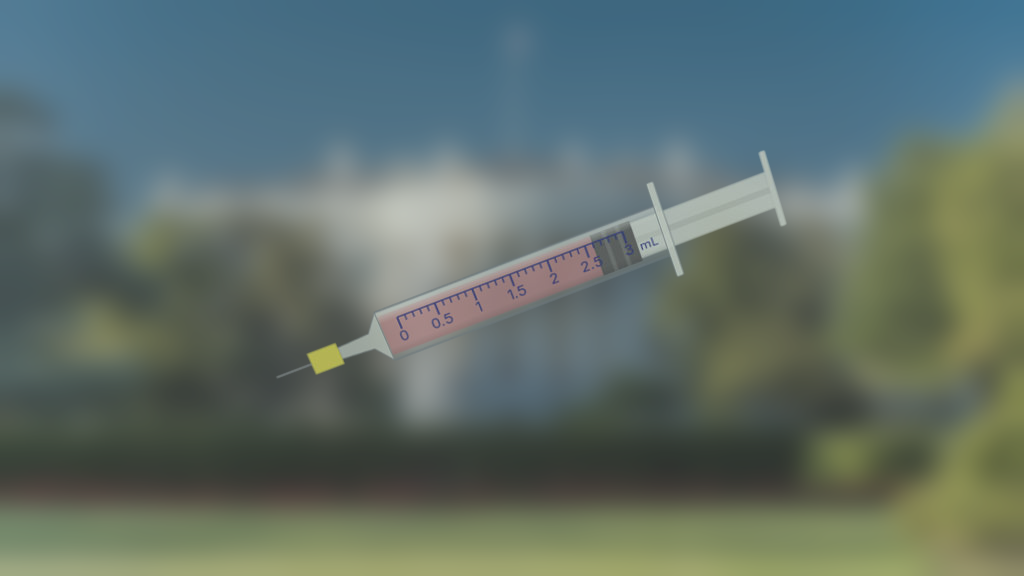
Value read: {"value": 2.6, "unit": "mL"}
